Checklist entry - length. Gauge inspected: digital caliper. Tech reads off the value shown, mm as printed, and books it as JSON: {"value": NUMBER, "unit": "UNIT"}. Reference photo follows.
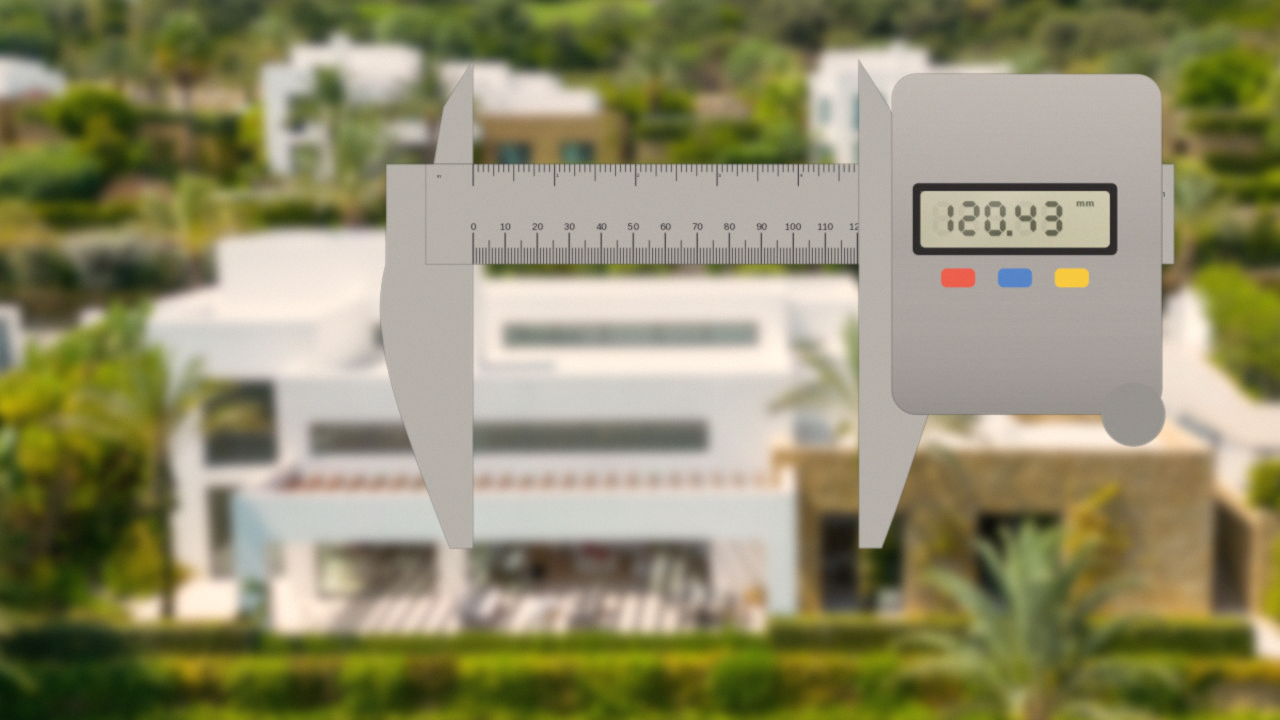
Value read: {"value": 120.43, "unit": "mm"}
